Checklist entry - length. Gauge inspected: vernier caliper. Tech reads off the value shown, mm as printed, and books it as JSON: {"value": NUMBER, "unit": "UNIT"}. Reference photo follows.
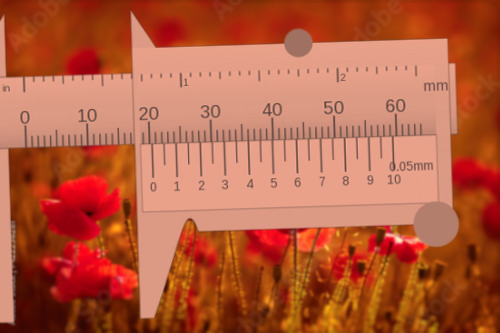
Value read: {"value": 20.4, "unit": "mm"}
